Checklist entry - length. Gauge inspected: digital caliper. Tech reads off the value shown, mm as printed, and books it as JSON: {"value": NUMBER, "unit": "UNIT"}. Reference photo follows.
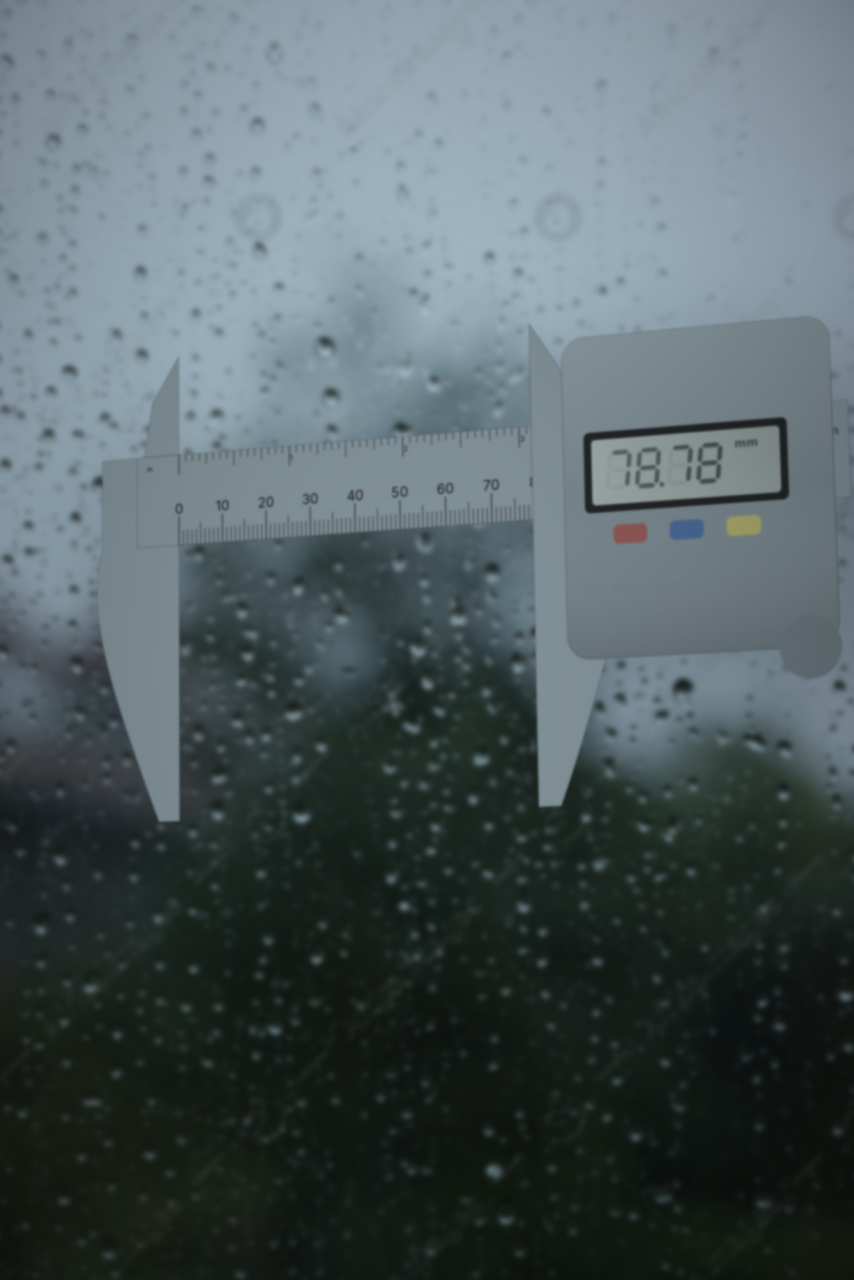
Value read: {"value": 78.78, "unit": "mm"}
